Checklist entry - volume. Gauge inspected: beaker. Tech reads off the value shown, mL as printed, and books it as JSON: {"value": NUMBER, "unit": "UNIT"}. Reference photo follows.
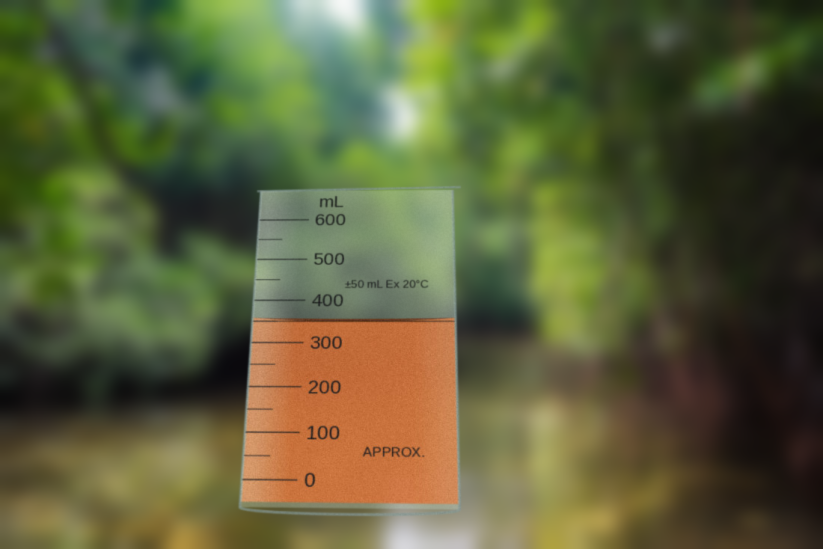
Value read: {"value": 350, "unit": "mL"}
